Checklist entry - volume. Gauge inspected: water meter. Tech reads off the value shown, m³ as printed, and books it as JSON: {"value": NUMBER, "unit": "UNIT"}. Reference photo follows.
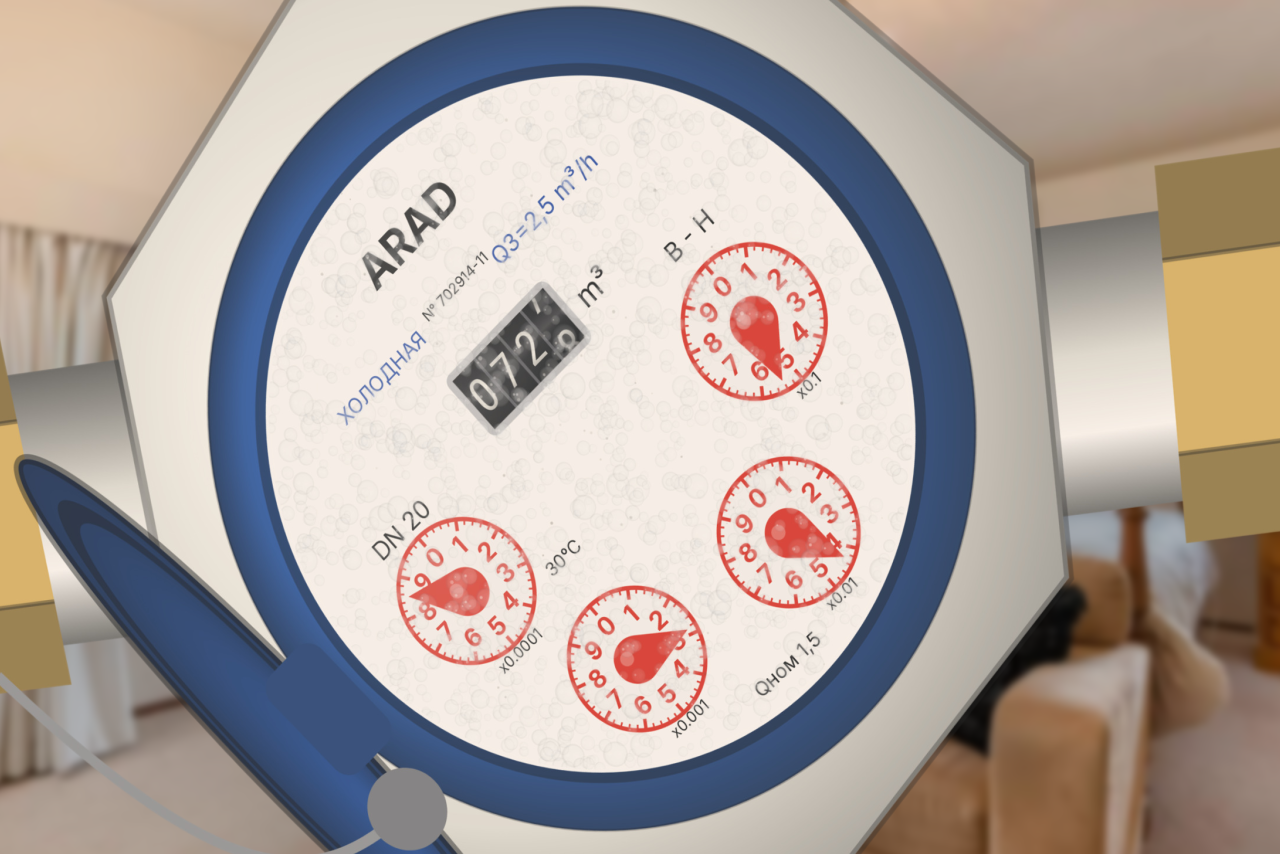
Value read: {"value": 727.5428, "unit": "m³"}
